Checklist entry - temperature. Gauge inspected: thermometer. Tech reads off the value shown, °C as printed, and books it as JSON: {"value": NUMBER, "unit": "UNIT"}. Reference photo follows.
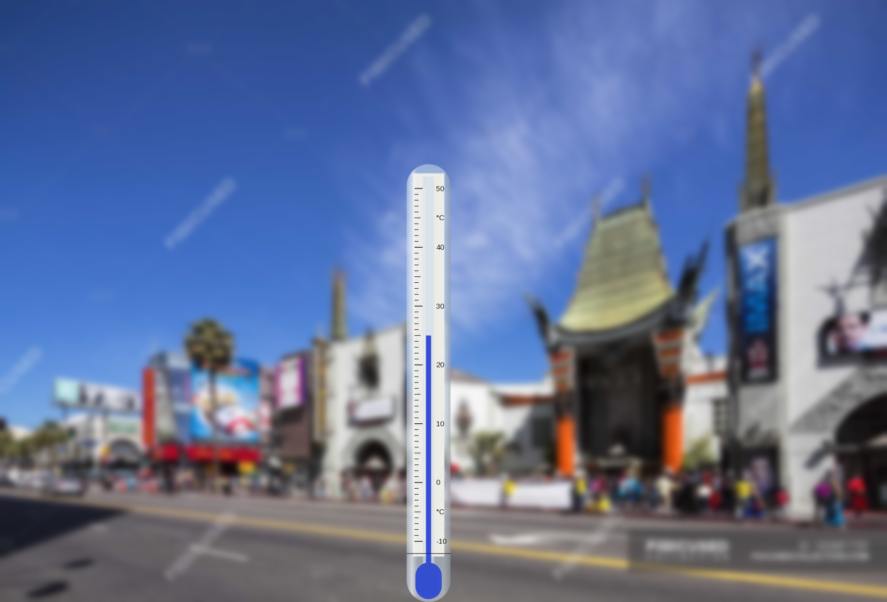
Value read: {"value": 25, "unit": "°C"}
